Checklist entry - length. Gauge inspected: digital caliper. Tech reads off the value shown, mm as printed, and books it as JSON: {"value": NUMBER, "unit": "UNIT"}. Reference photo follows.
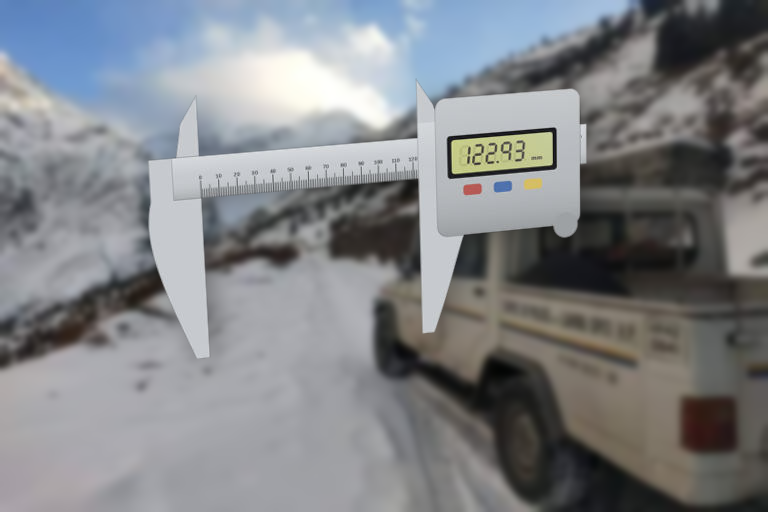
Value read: {"value": 122.93, "unit": "mm"}
